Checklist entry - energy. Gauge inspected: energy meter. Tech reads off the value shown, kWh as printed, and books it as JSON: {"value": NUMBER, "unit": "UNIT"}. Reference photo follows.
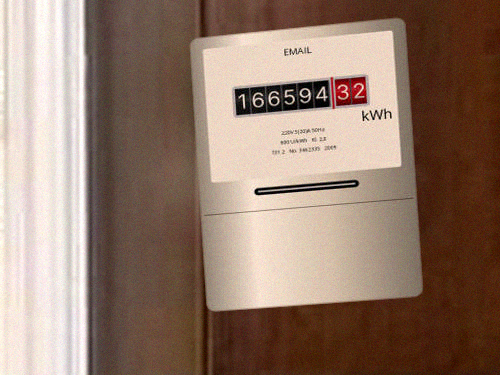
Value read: {"value": 166594.32, "unit": "kWh"}
